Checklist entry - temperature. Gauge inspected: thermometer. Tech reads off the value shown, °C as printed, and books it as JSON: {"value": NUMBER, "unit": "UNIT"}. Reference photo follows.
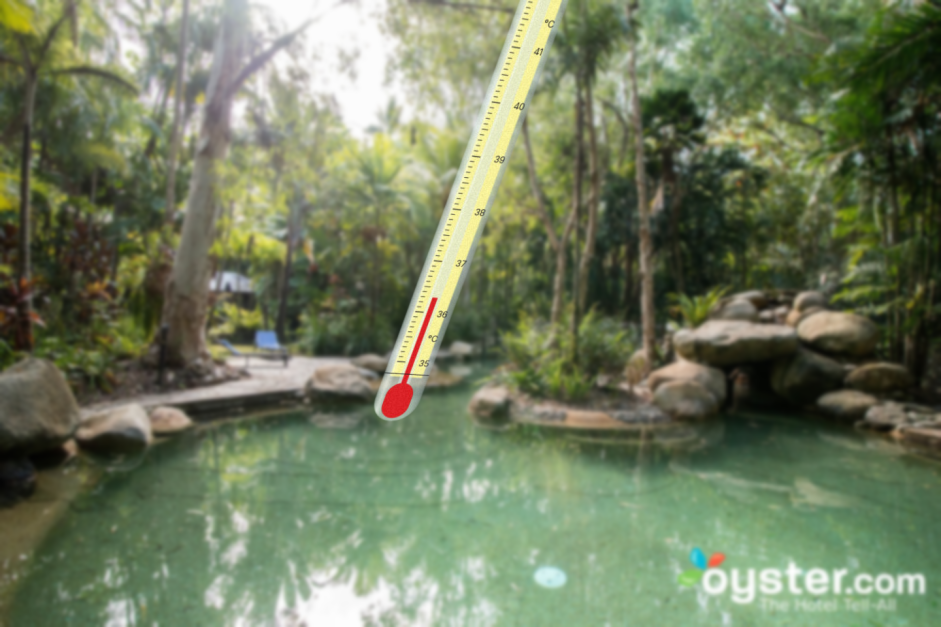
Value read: {"value": 36.3, "unit": "°C"}
